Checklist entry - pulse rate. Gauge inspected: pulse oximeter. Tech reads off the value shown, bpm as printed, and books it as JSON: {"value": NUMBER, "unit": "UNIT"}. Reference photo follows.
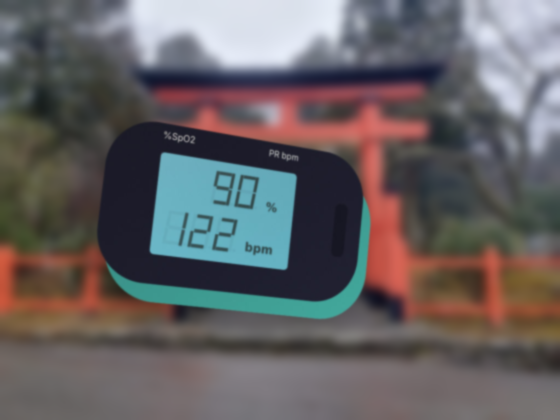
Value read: {"value": 122, "unit": "bpm"}
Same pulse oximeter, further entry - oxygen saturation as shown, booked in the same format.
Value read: {"value": 90, "unit": "%"}
